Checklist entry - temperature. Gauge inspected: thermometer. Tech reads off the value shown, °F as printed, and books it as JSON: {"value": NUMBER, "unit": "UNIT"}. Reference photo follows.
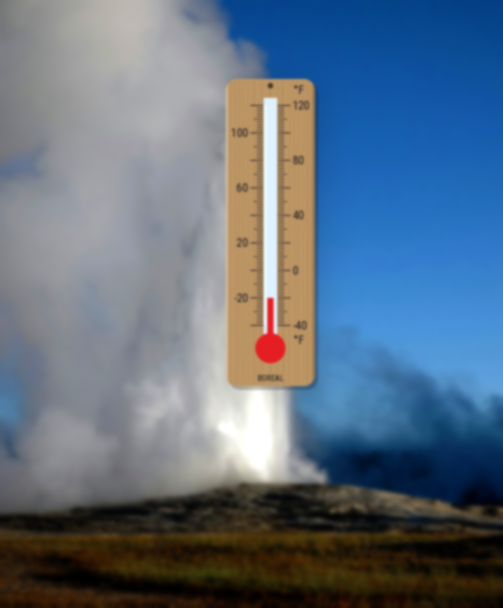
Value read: {"value": -20, "unit": "°F"}
